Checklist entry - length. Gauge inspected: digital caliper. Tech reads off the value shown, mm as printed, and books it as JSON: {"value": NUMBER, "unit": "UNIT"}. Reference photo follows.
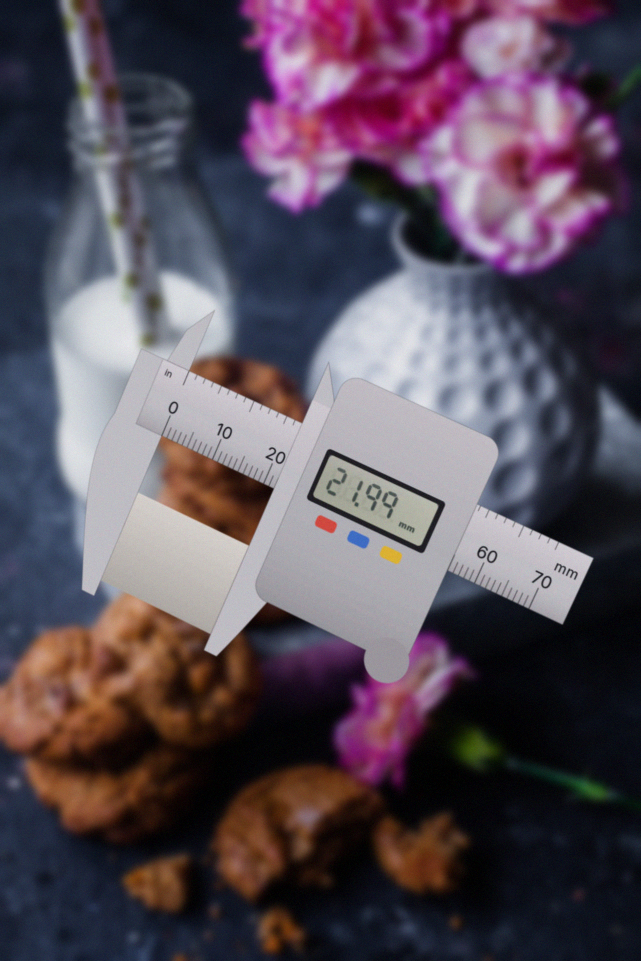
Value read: {"value": 21.99, "unit": "mm"}
